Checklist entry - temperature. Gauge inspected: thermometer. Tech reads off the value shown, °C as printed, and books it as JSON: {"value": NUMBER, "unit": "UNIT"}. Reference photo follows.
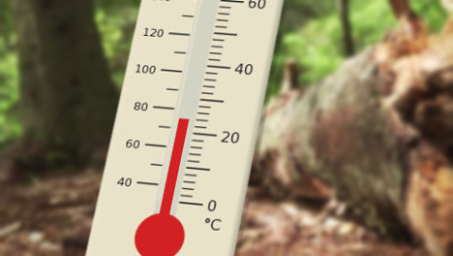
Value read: {"value": 24, "unit": "°C"}
